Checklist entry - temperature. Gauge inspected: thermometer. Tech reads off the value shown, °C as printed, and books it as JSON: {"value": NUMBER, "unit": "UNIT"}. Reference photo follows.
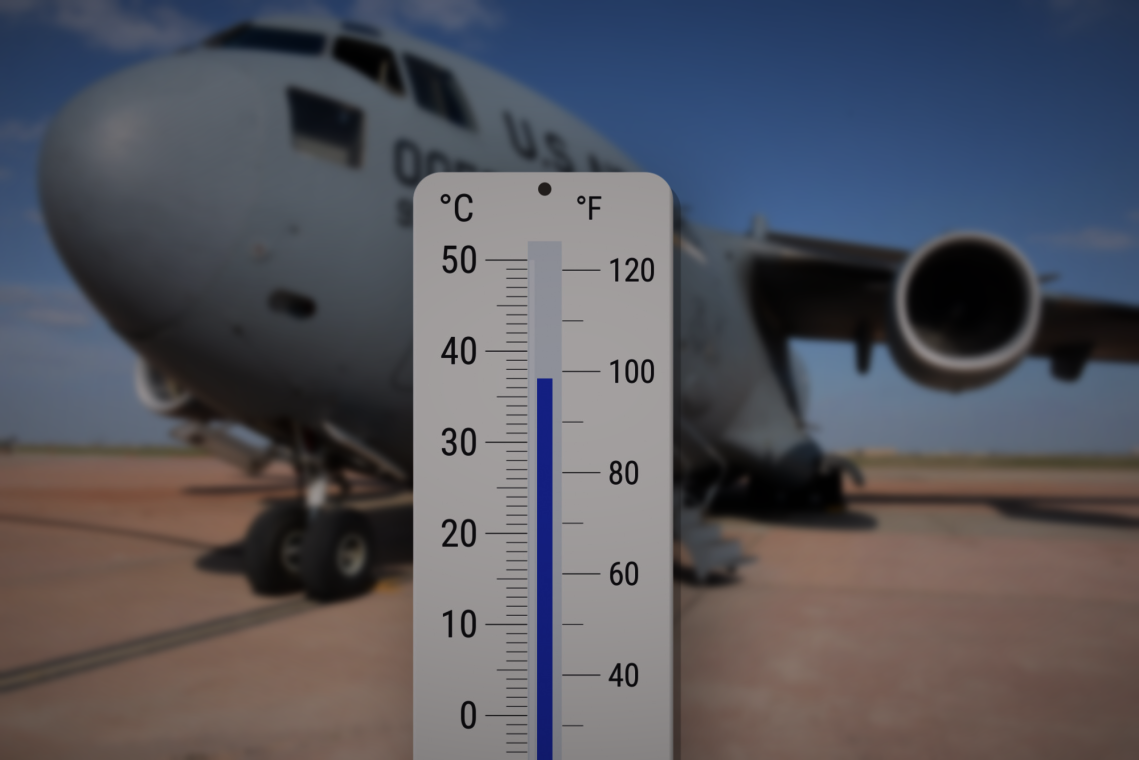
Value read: {"value": 37, "unit": "°C"}
